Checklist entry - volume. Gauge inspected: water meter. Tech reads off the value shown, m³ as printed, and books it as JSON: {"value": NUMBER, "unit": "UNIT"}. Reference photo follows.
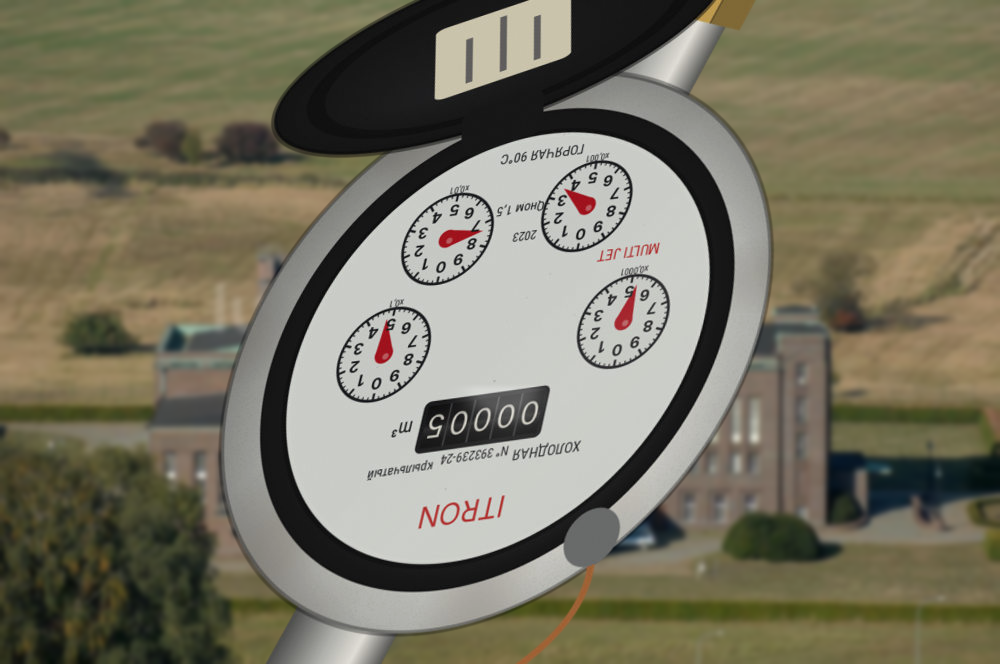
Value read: {"value": 5.4735, "unit": "m³"}
